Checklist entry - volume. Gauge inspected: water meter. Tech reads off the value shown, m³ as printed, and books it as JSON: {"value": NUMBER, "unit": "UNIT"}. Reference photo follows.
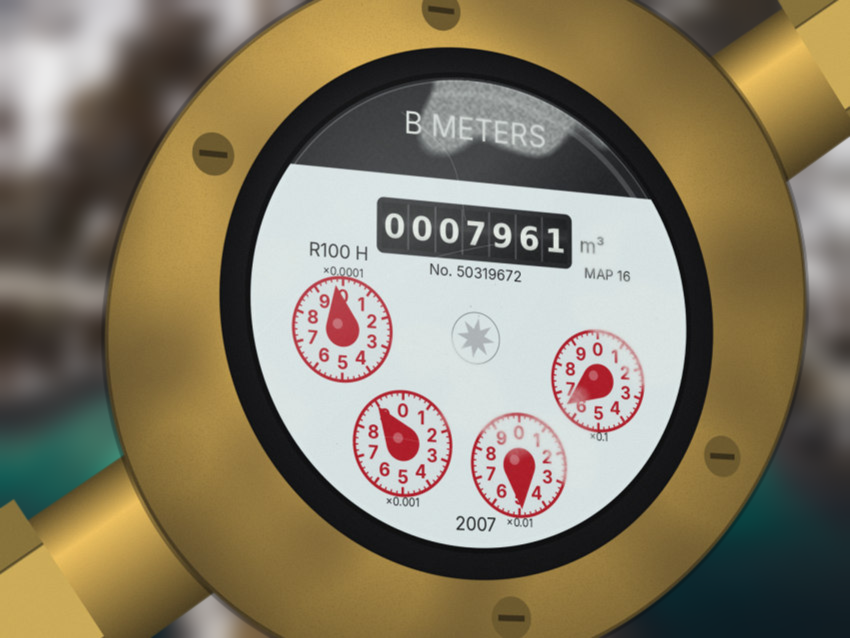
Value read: {"value": 7961.6489, "unit": "m³"}
